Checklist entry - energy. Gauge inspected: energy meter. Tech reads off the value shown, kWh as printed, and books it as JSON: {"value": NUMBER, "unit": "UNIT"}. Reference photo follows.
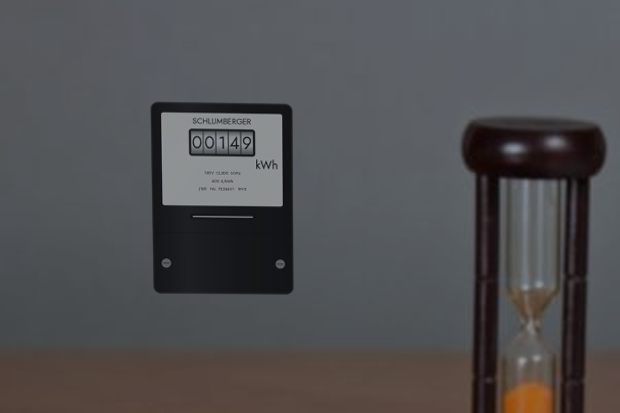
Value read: {"value": 149, "unit": "kWh"}
